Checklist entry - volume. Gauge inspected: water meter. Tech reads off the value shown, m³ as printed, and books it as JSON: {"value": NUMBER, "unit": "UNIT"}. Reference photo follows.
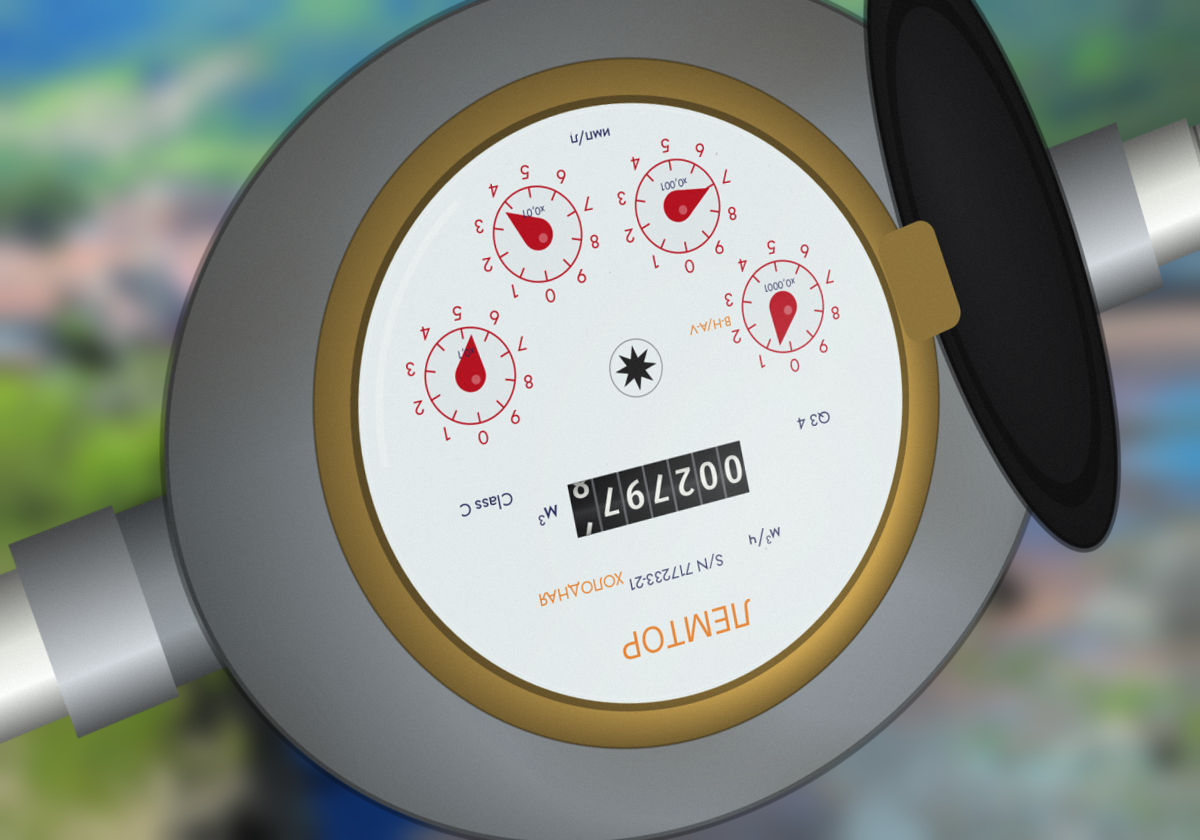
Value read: {"value": 27977.5370, "unit": "m³"}
